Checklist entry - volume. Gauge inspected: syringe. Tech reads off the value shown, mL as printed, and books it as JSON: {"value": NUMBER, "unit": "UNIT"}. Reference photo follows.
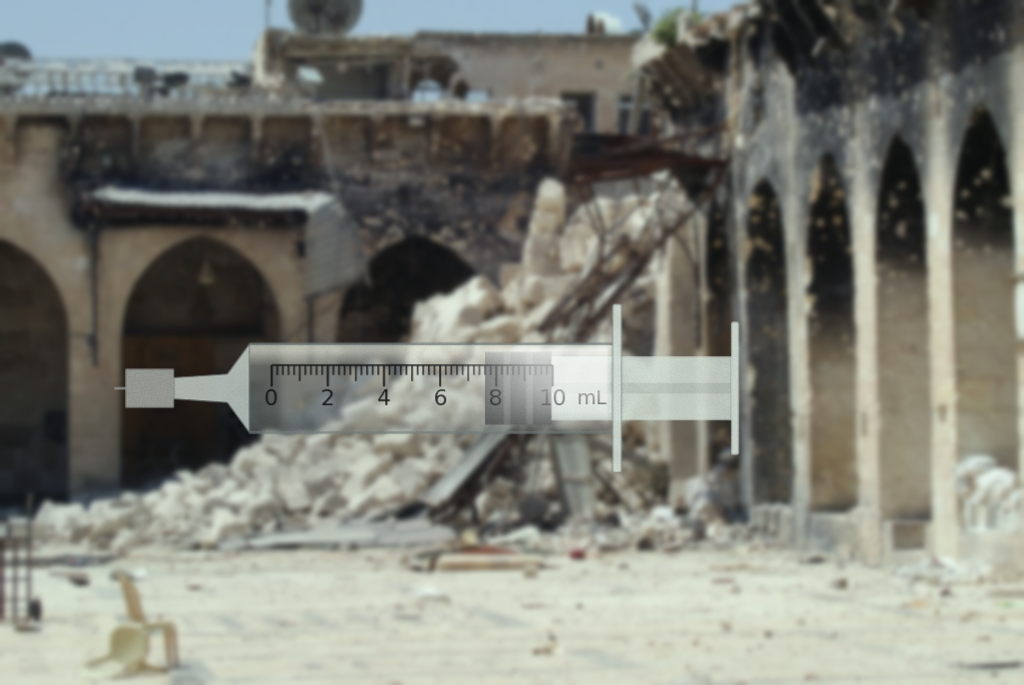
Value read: {"value": 7.6, "unit": "mL"}
